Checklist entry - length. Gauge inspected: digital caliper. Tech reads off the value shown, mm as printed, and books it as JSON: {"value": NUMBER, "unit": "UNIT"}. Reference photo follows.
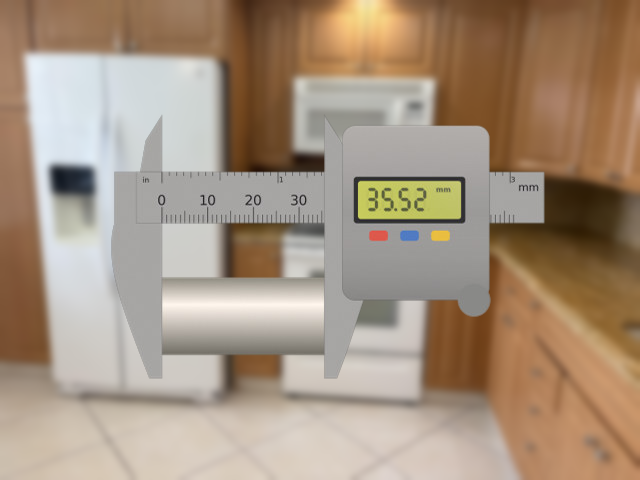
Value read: {"value": 35.52, "unit": "mm"}
